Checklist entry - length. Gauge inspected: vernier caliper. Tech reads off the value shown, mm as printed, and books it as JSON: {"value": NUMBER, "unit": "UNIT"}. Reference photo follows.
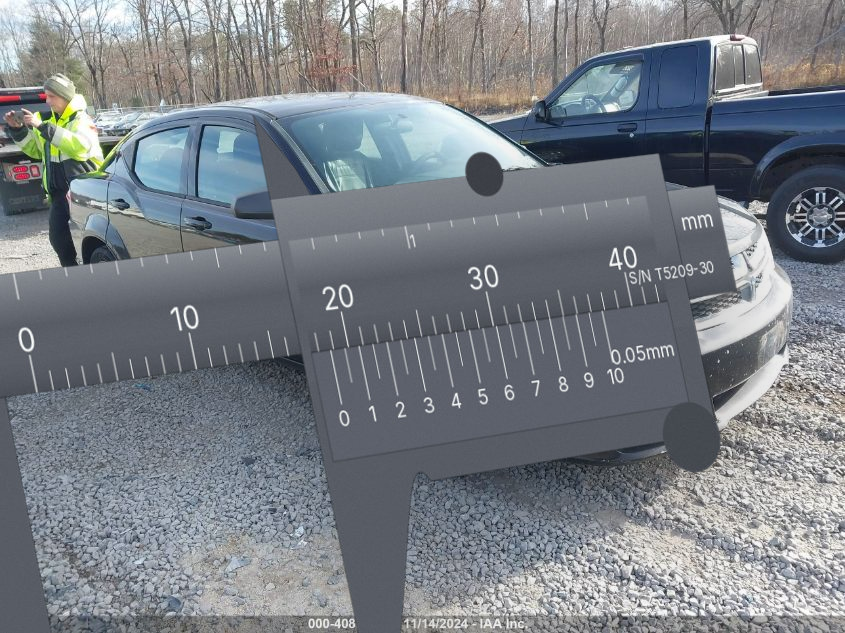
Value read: {"value": 18.8, "unit": "mm"}
